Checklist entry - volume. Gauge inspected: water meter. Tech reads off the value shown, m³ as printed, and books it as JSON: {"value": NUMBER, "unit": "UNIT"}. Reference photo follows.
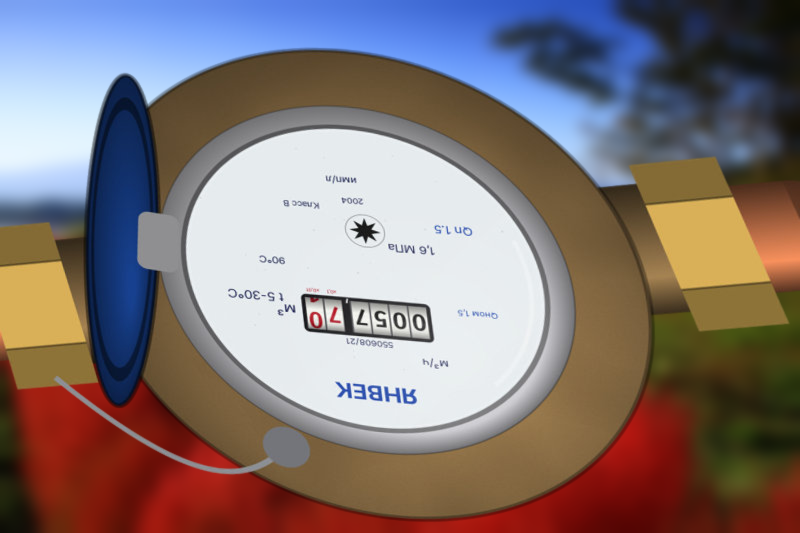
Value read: {"value": 57.70, "unit": "m³"}
